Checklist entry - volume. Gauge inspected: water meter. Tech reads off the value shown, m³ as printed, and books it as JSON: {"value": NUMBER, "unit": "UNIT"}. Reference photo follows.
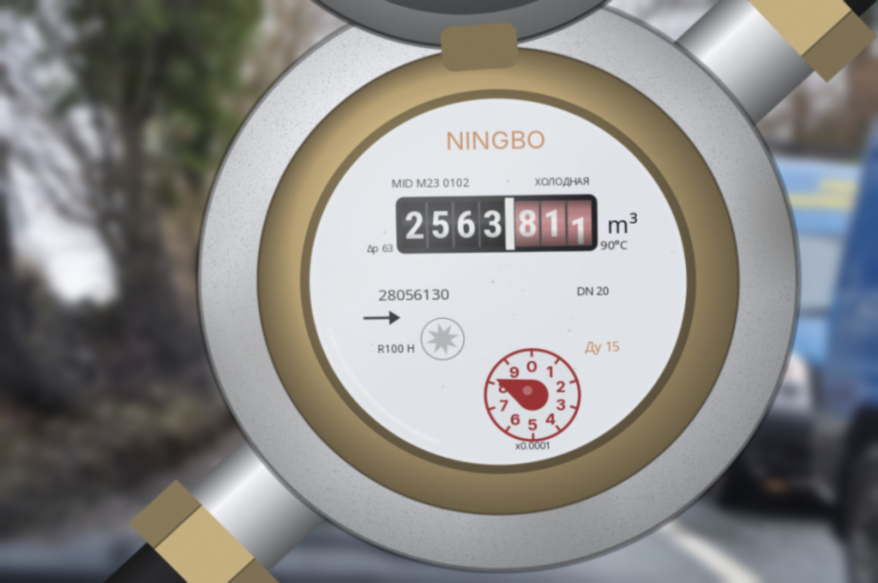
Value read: {"value": 2563.8108, "unit": "m³"}
